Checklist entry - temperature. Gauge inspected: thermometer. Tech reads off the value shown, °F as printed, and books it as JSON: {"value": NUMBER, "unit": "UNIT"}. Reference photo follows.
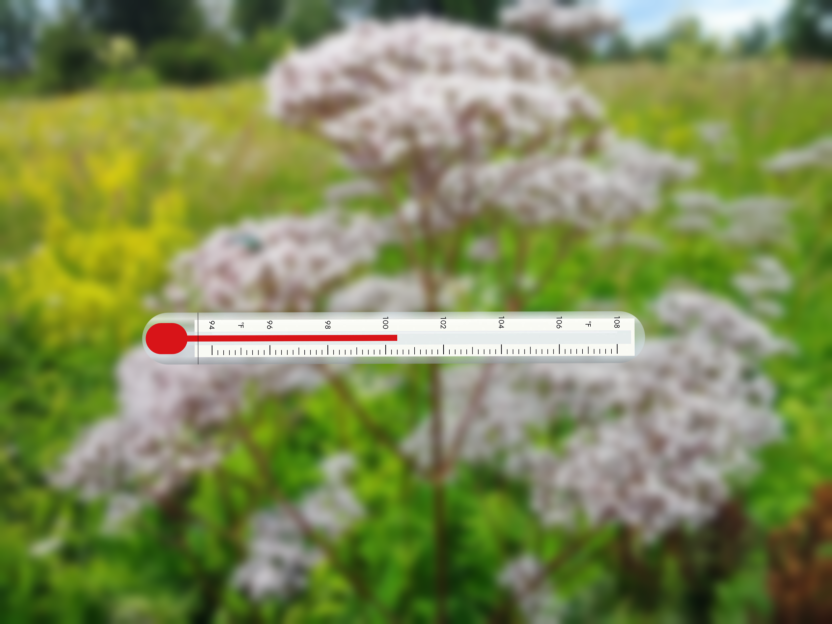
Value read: {"value": 100.4, "unit": "°F"}
